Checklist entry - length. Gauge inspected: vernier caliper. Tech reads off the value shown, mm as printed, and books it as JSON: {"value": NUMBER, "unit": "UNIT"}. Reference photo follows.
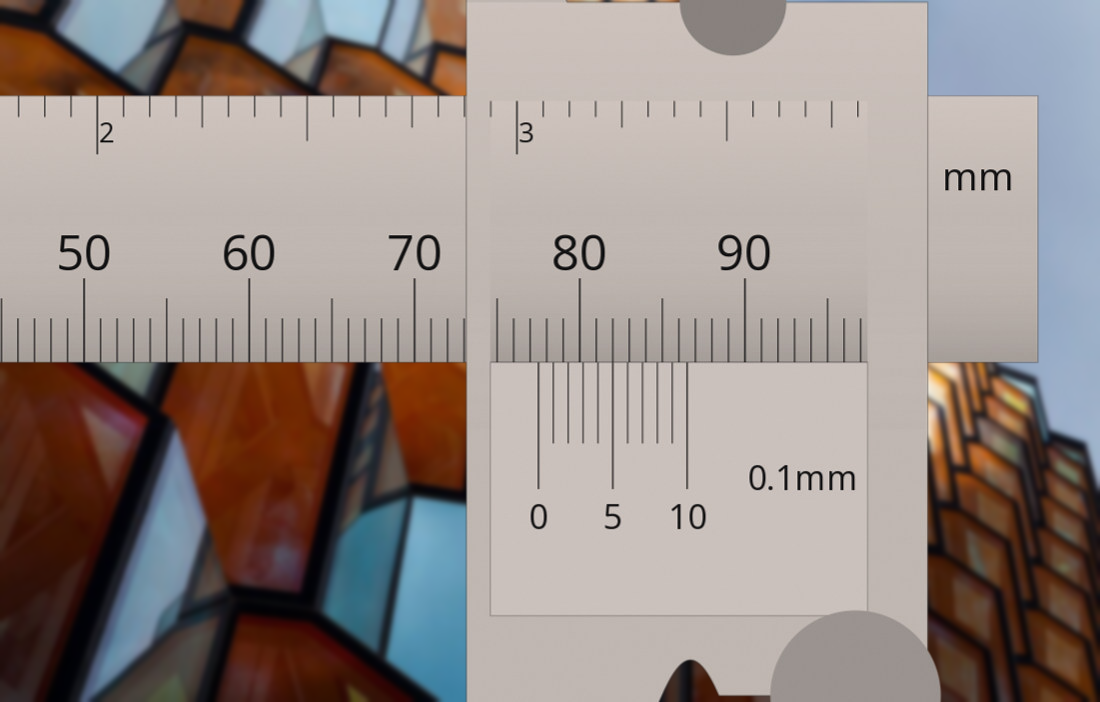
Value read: {"value": 77.5, "unit": "mm"}
